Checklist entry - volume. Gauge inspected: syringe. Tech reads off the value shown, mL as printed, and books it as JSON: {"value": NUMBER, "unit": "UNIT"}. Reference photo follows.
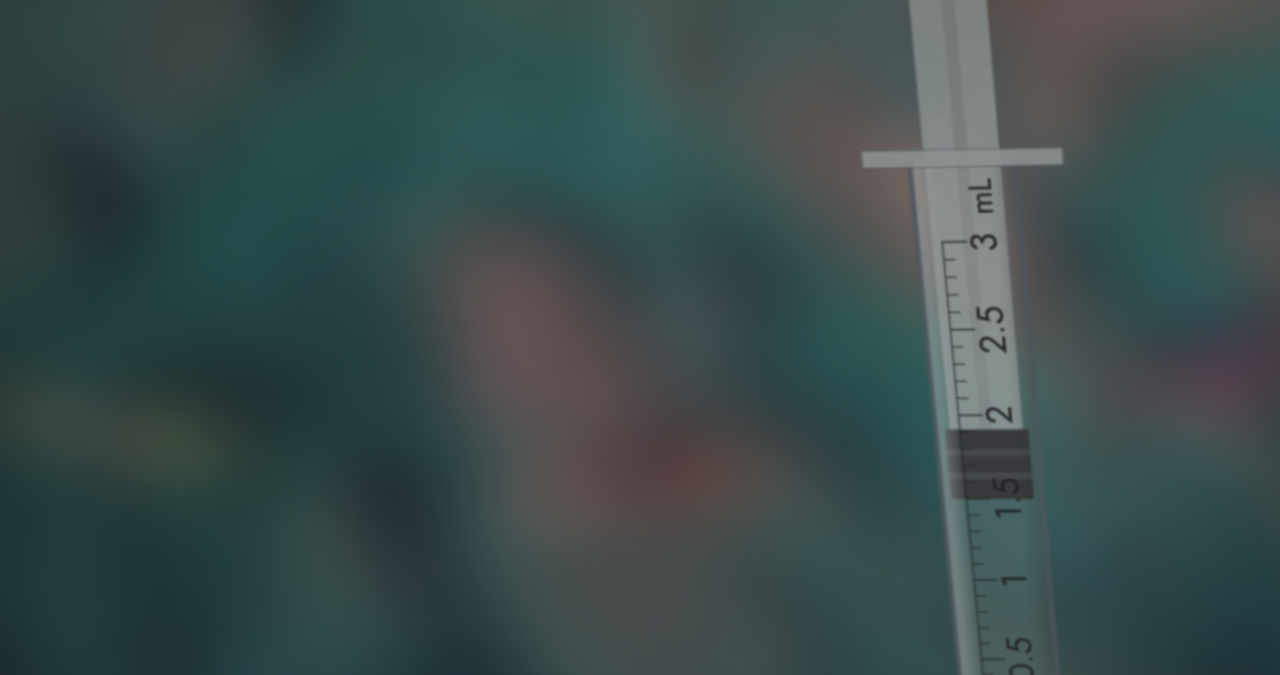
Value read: {"value": 1.5, "unit": "mL"}
